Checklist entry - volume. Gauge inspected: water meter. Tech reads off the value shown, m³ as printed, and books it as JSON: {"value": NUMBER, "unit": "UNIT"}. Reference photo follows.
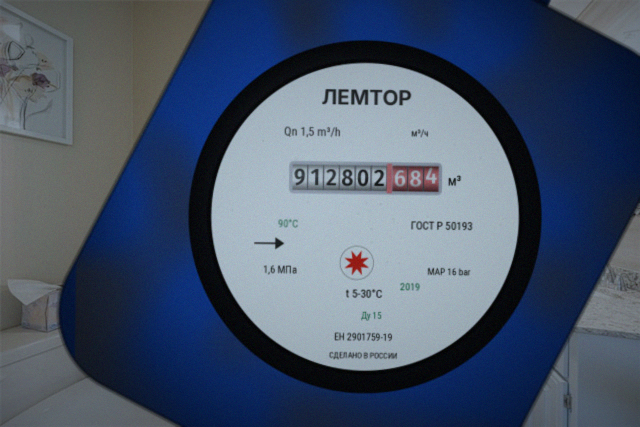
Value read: {"value": 912802.684, "unit": "m³"}
